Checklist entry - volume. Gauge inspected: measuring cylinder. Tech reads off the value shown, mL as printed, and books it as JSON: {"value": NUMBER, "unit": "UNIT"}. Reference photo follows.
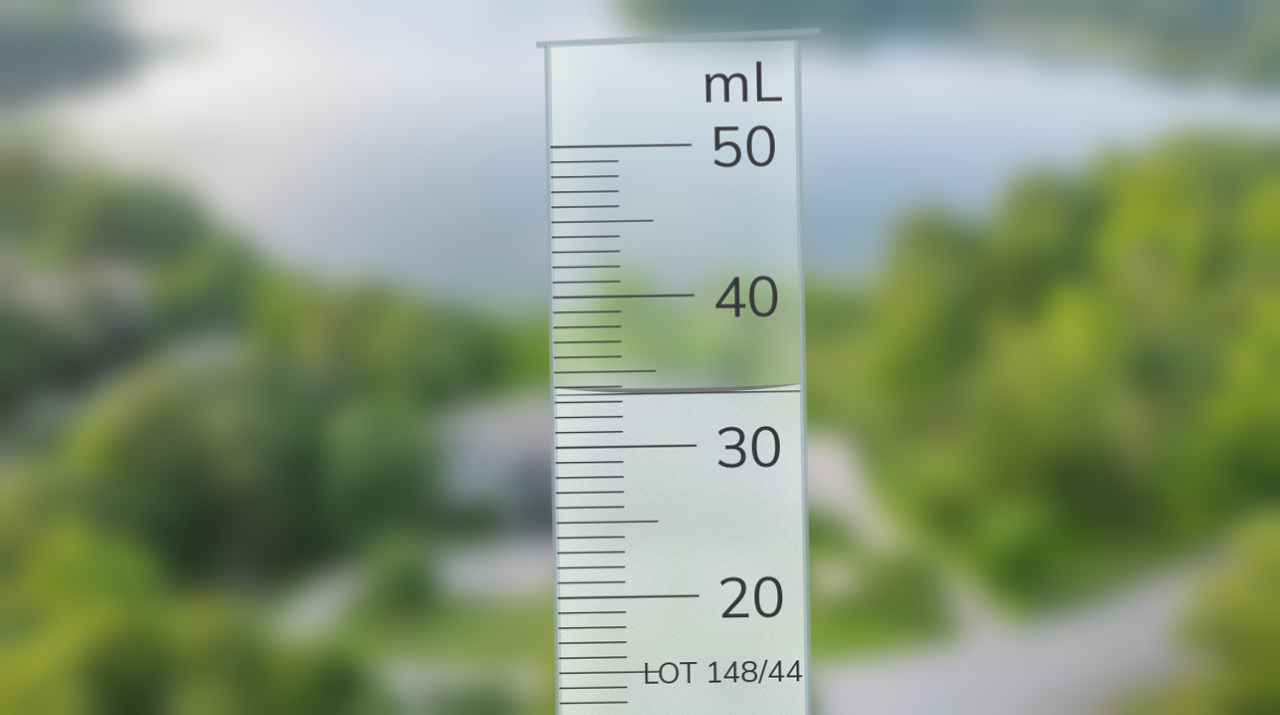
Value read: {"value": 33.5, "unit": "mL"}
